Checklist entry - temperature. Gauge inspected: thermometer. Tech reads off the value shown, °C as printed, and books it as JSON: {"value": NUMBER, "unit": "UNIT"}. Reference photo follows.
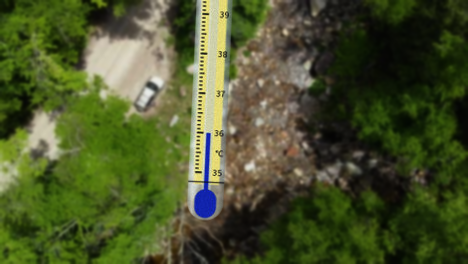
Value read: {"value": 36, "unit": "°C"}
